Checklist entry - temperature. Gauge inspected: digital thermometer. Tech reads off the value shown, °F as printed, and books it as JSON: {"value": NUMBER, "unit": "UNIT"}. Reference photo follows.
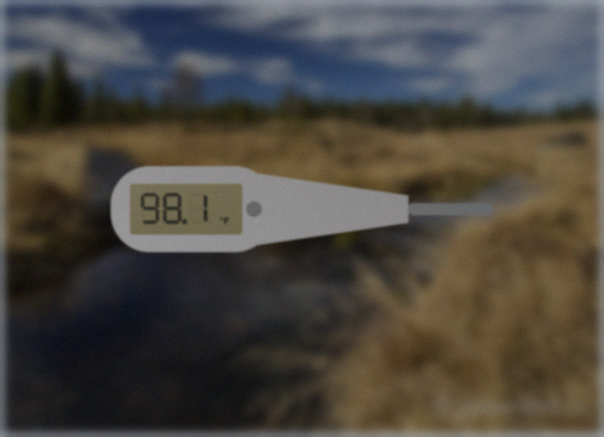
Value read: {"value": 98.1, "unit": "°F"}
